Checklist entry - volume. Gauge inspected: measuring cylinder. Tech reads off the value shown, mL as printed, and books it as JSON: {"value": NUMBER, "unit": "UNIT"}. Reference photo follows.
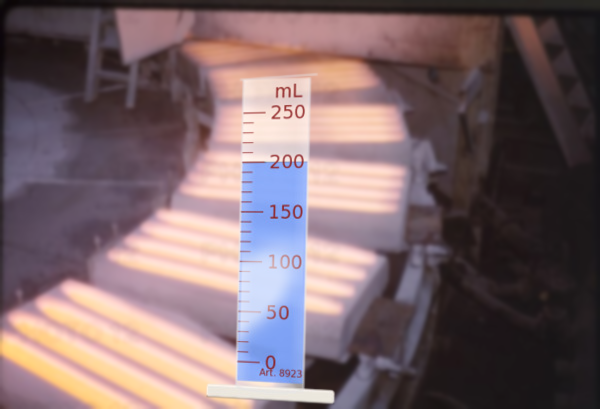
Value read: {"value": 200, "unit": "mL"}
